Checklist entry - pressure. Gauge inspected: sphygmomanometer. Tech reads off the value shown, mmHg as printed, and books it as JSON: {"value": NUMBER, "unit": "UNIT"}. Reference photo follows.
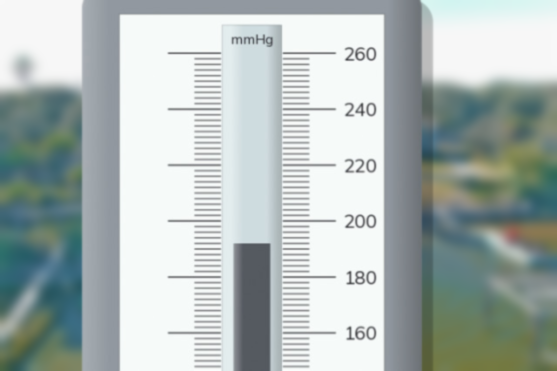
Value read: {"value": 192, "unit": "mmHg"}
